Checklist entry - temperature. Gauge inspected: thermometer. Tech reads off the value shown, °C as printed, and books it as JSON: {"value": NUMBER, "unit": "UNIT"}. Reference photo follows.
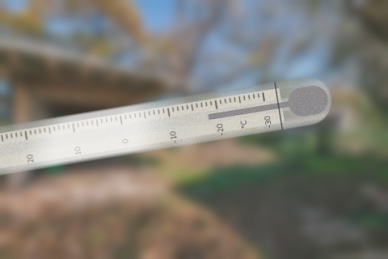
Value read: {"value": -18, "unit": "°C"}
